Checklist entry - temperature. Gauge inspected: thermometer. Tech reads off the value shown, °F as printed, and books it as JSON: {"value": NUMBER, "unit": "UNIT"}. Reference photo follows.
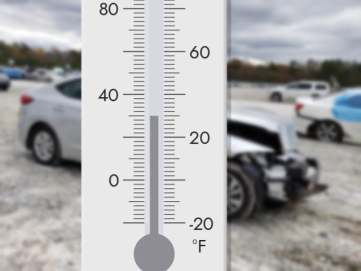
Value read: {"value": 30, "unit": "°F"}
